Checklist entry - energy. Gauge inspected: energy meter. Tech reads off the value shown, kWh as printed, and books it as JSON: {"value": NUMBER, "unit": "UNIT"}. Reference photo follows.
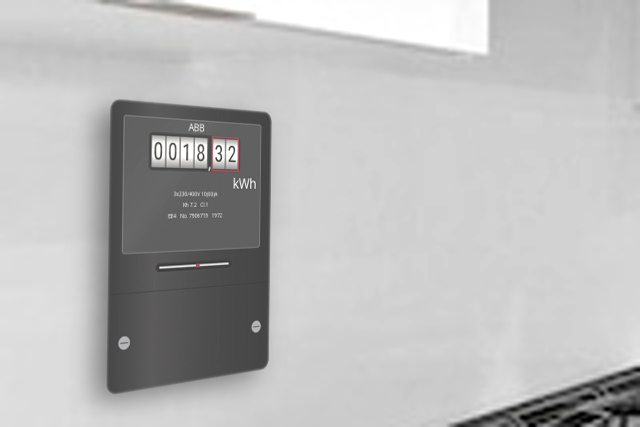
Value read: {"value": 18.32, "unit": "kWh"}
